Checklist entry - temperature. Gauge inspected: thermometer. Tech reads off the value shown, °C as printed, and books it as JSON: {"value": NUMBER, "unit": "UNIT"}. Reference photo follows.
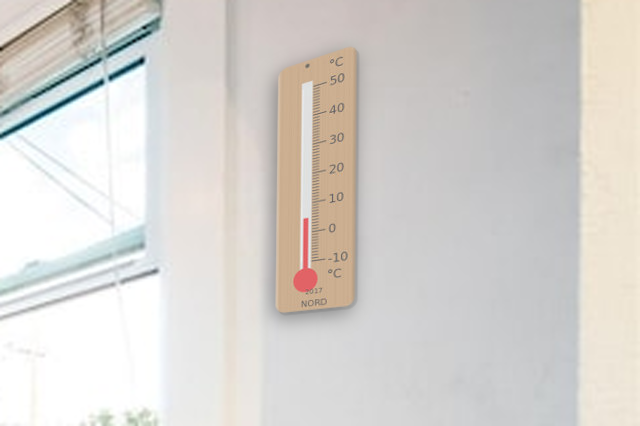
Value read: {"value": 5, "unit": "°C"}
